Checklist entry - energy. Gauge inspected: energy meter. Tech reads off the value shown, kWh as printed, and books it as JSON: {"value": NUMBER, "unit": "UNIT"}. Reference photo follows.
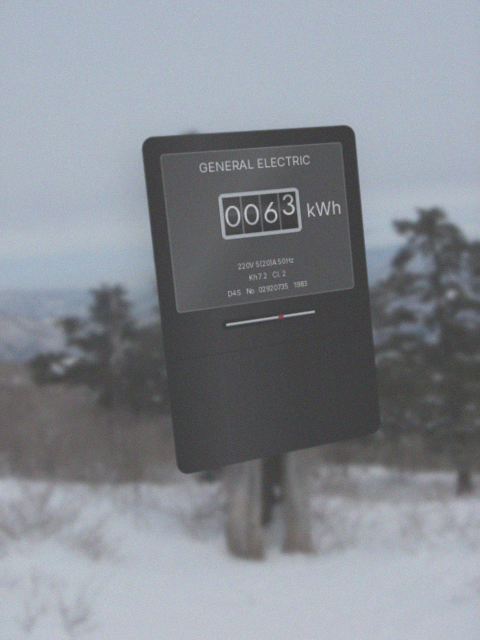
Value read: {"value": 63, "unit": "kWh"}
